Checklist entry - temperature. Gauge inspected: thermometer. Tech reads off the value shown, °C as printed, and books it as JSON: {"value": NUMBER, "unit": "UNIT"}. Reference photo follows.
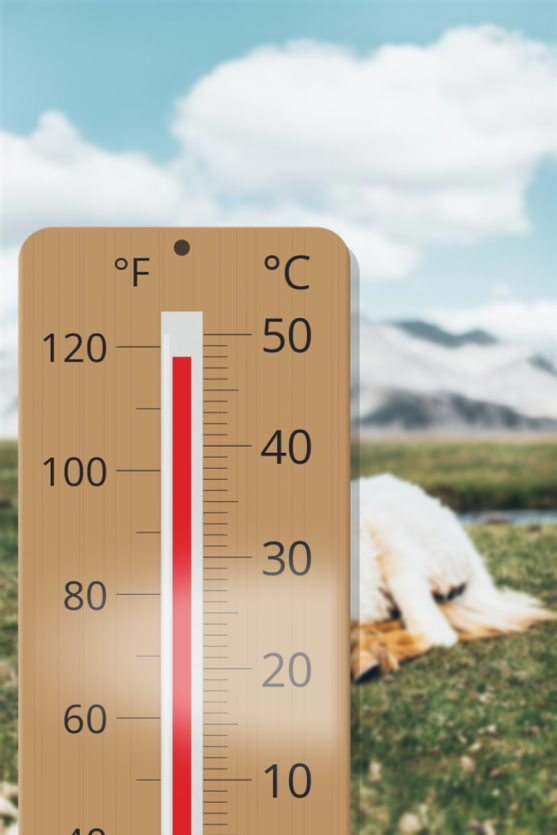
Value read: {"value": 48, "unit": "°C"}
